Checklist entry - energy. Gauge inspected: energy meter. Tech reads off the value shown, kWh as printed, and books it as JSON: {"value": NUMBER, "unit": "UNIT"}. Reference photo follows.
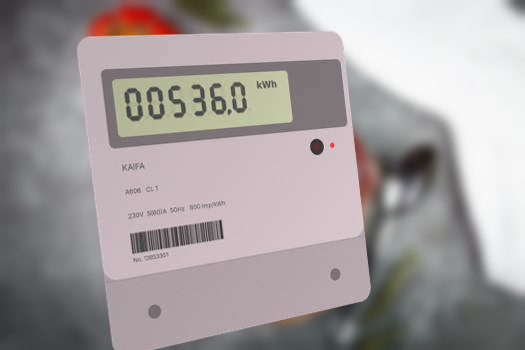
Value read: {"value": 536.0, "unit": "kWh"}
